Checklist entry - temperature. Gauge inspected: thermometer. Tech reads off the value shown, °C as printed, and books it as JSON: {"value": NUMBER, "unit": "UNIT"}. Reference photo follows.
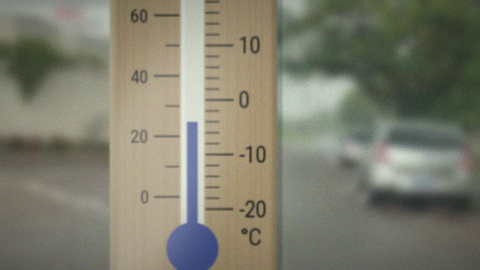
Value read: {"value": -4, "unit": "°C"}
